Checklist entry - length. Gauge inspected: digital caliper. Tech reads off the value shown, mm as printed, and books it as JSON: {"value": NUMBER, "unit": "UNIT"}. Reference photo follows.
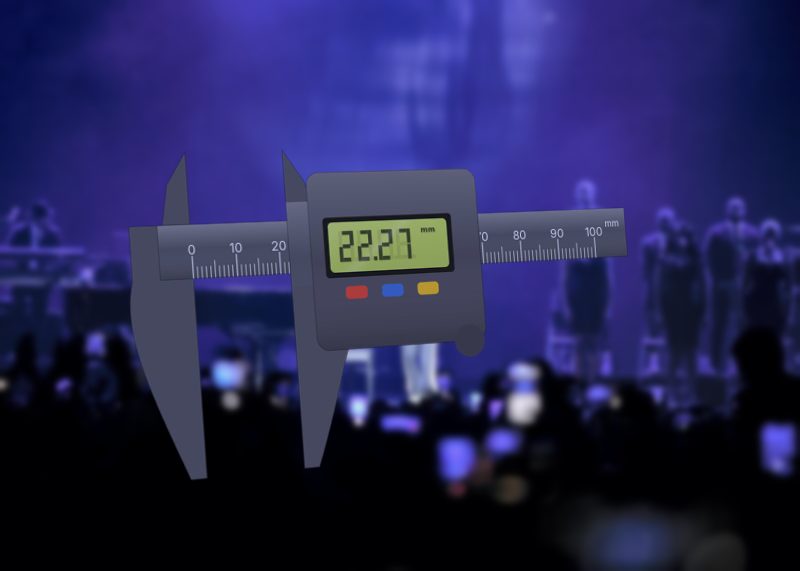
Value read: {"value": 22.27, "unit": "mm"}
